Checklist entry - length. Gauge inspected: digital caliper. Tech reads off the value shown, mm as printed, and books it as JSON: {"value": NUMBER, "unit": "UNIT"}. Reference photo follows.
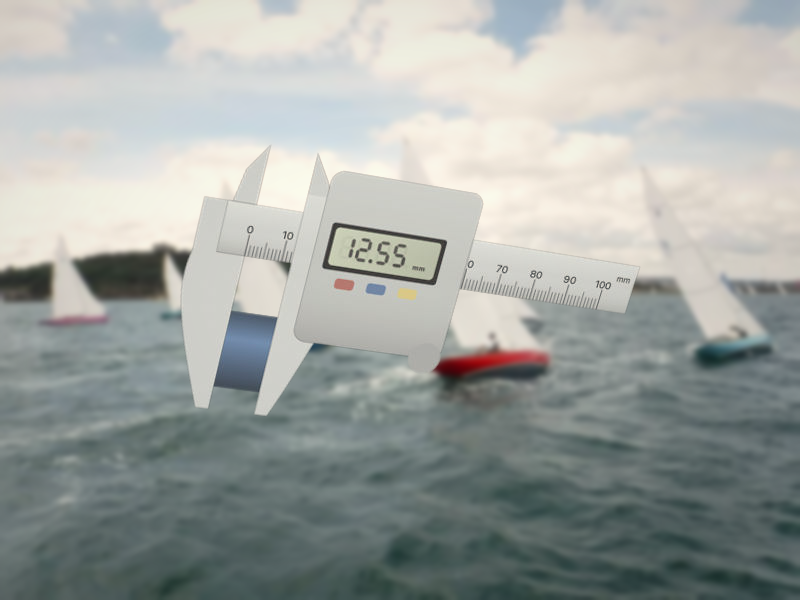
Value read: {"value": 12.55, "unit": "mm"}
